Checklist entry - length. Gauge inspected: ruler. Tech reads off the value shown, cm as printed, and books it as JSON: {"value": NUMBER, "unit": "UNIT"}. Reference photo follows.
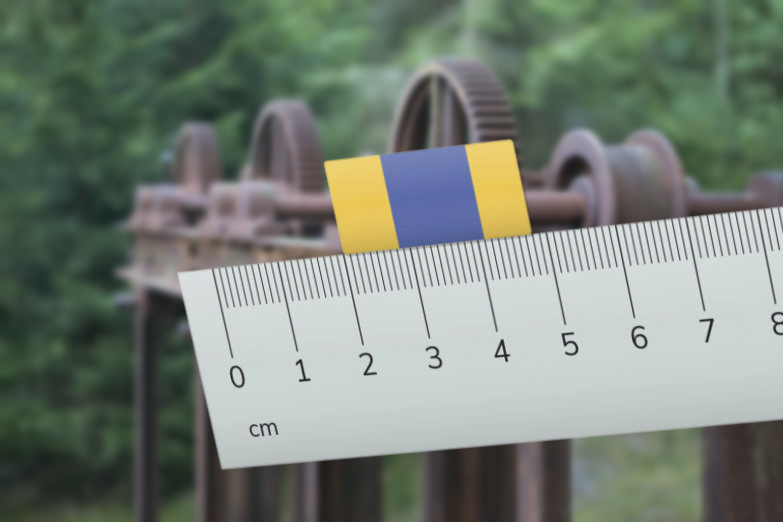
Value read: {"value": 2.8, "unit": "cm"}
